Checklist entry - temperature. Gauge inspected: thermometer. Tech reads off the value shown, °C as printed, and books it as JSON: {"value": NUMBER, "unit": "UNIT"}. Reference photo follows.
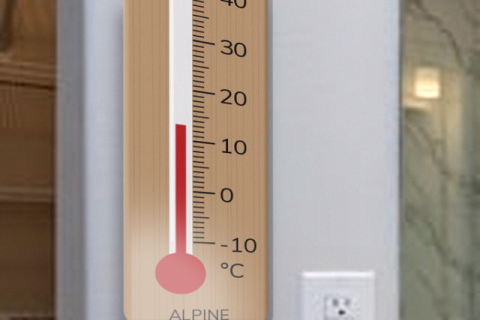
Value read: {"value": 13, "unit": "°C"}
